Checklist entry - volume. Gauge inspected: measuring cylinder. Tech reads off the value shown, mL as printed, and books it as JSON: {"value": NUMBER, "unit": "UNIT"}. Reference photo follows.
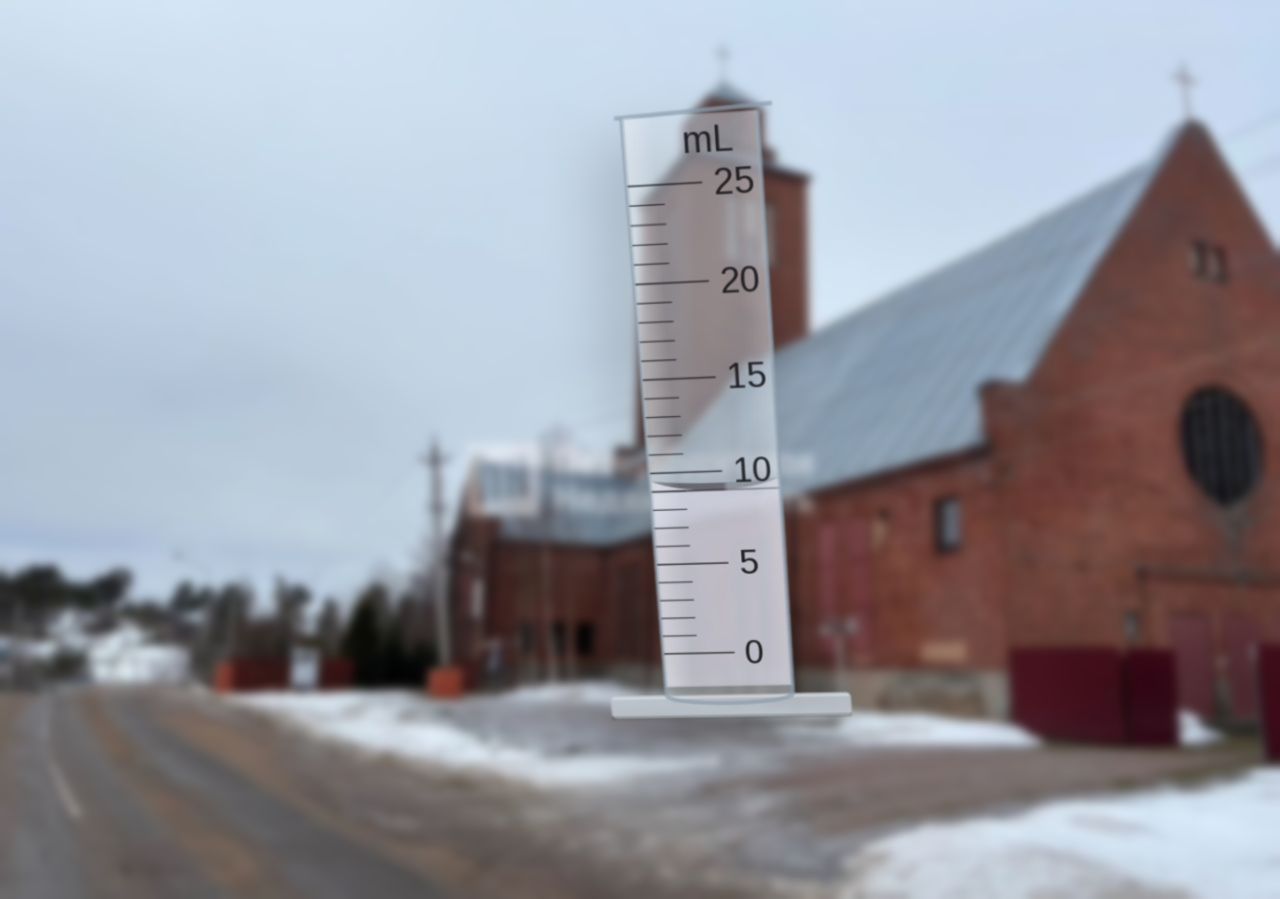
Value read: {"value": 9, "unit": "mL"}
